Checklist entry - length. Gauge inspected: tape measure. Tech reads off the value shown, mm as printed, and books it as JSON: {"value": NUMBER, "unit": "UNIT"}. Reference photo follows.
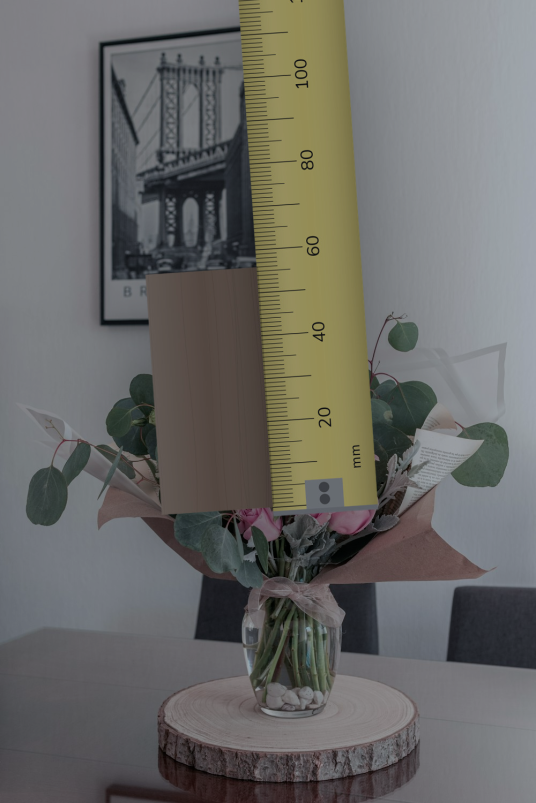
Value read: {"value": 56, "unit": "mm"}
